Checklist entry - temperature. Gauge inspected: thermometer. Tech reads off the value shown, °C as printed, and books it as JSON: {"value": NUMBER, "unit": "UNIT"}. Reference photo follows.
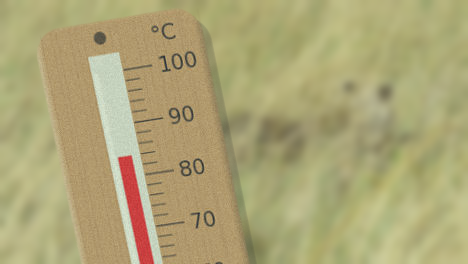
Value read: {"value": 84, "unit": "°C"}
